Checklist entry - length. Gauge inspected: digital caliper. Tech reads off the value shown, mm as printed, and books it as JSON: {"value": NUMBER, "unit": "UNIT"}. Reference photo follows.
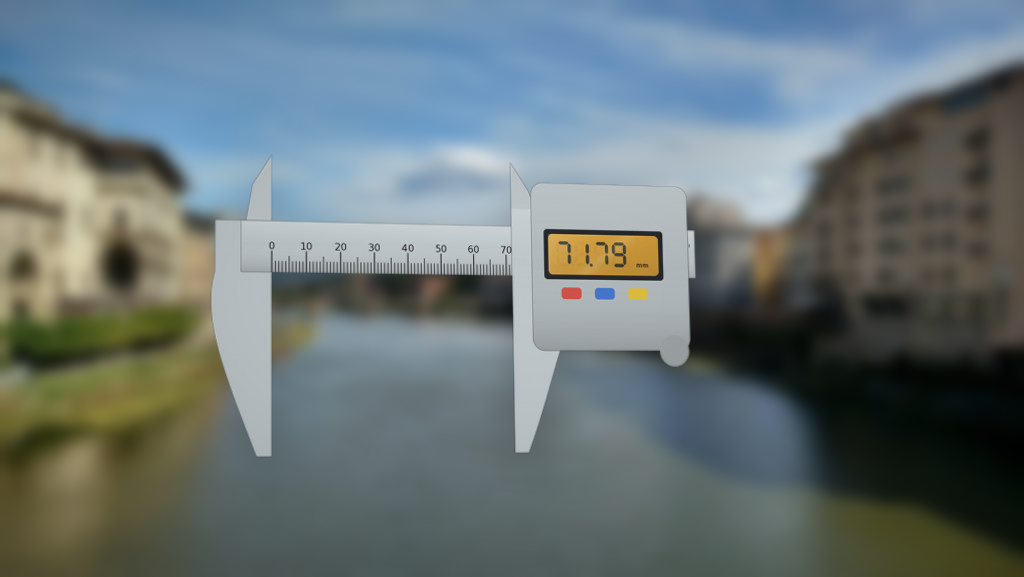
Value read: {"value": 71.79, "unit": "mm"}
